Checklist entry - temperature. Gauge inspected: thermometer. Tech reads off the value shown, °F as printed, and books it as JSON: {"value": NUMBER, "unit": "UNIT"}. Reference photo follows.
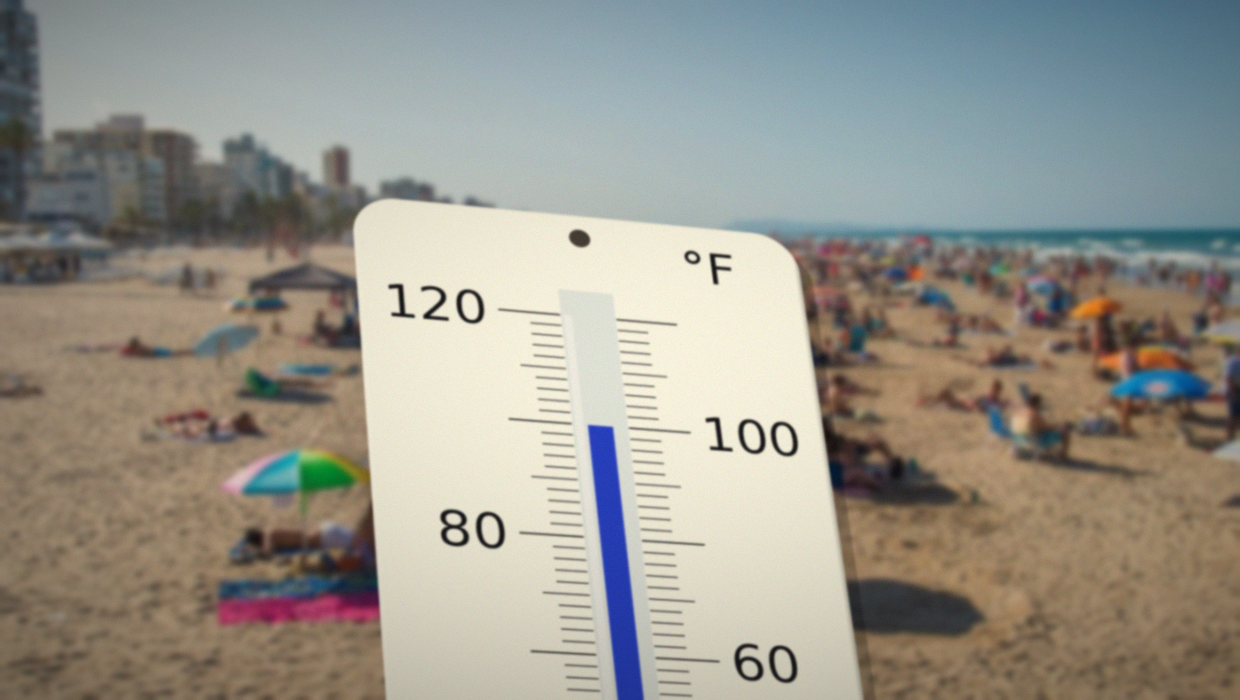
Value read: {"value": 100, "unit": "°F"}
